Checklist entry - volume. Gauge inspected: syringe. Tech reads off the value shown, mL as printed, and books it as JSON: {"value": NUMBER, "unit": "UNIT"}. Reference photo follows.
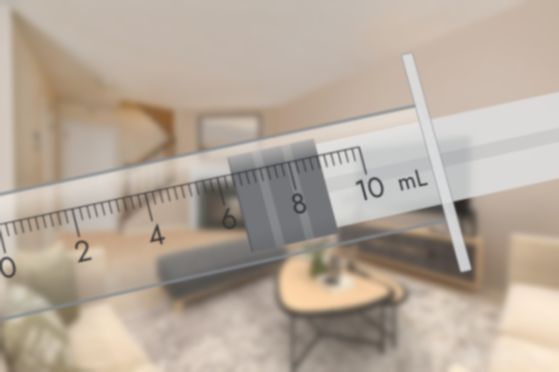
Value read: {"value": 6.4, "unit": "mL"}
